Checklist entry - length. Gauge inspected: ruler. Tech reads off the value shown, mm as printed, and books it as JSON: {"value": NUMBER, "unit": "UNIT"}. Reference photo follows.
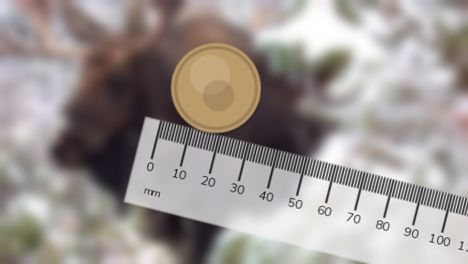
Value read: {"value": 30, "unit": "mm"}
